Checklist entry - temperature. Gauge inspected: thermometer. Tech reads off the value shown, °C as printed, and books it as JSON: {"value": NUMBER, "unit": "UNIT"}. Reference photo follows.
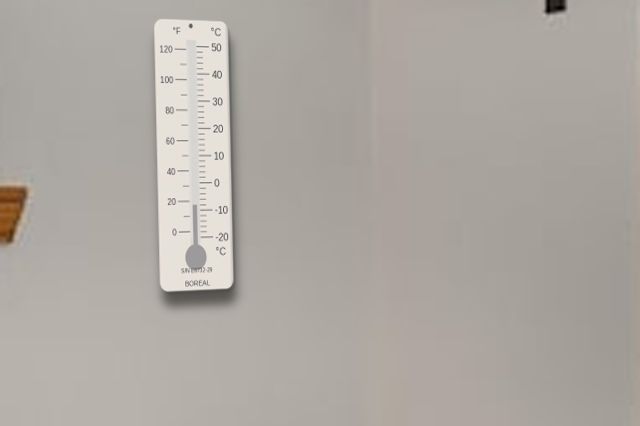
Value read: {"value": -8, "unit": "°C"}
